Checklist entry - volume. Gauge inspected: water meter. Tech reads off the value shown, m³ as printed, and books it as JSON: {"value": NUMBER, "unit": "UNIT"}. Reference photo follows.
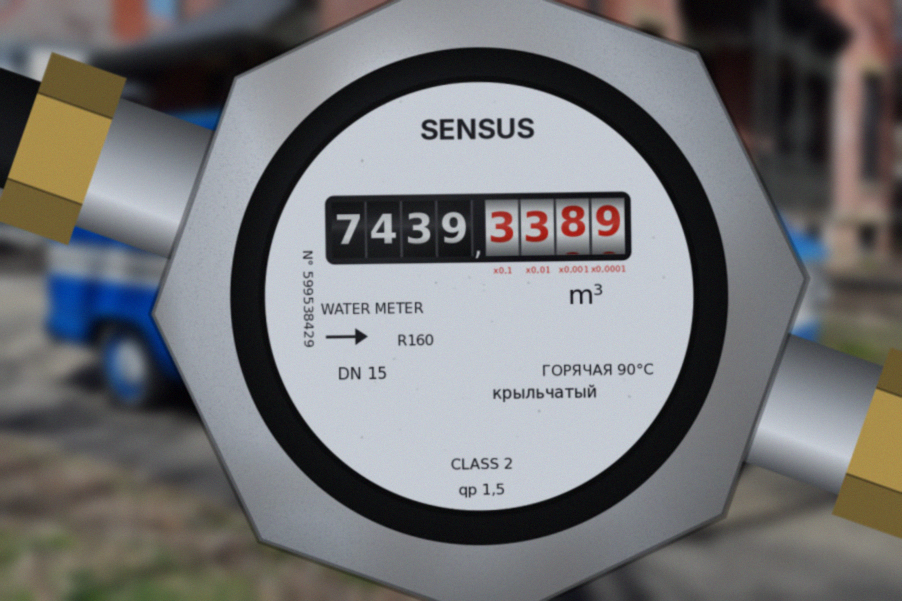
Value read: {"value": 7439.3389, "unit": "m³"}
